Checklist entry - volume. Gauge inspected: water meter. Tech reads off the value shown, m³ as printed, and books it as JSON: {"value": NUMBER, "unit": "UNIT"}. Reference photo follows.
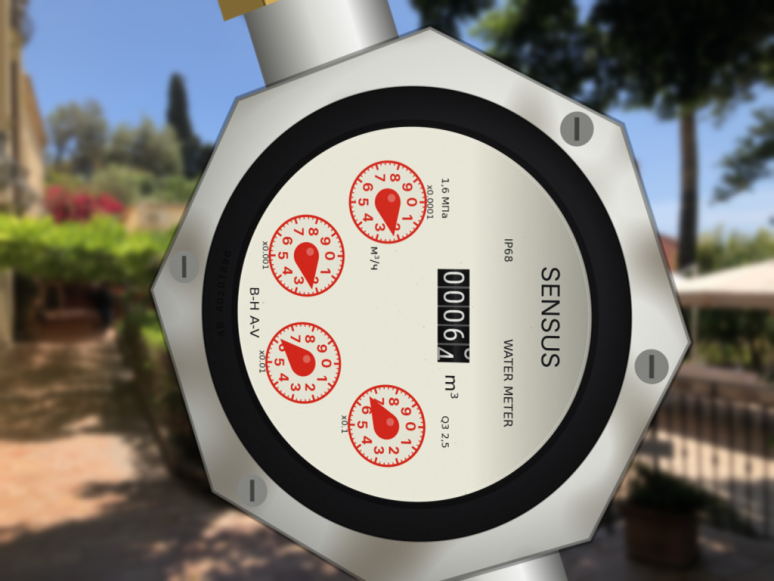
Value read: {"value": 63.6622, "unit": "m³"}
